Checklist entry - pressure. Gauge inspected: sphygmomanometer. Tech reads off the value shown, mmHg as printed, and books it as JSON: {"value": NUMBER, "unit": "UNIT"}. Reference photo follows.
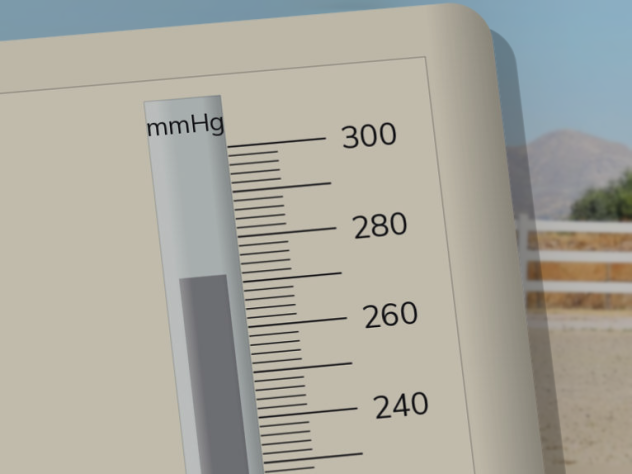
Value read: {"value": 272, "unit": "mmHg"}
